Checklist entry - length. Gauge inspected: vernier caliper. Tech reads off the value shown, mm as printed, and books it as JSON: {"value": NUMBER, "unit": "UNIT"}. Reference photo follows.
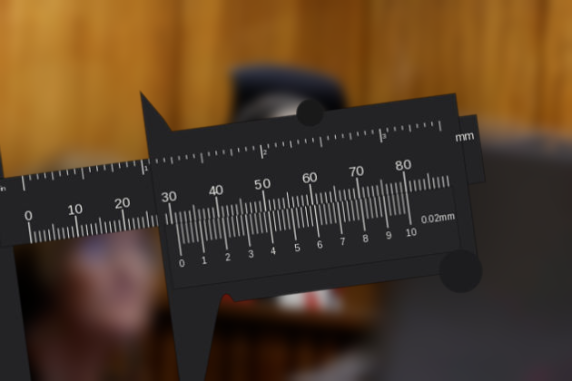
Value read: {"value": 31.0, "unit": "mm"}
